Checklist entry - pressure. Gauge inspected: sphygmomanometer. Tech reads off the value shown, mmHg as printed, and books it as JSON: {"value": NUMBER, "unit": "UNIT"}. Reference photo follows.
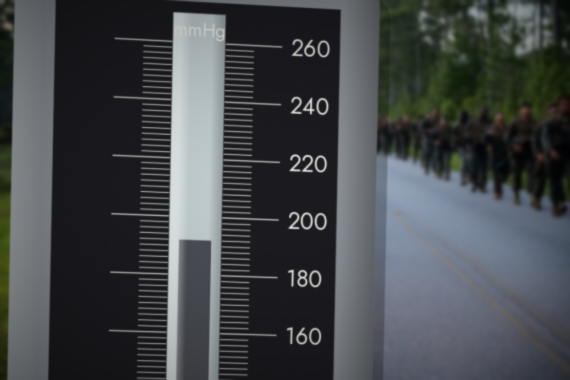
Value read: {"value": 192, "unit": "mmHg"}
